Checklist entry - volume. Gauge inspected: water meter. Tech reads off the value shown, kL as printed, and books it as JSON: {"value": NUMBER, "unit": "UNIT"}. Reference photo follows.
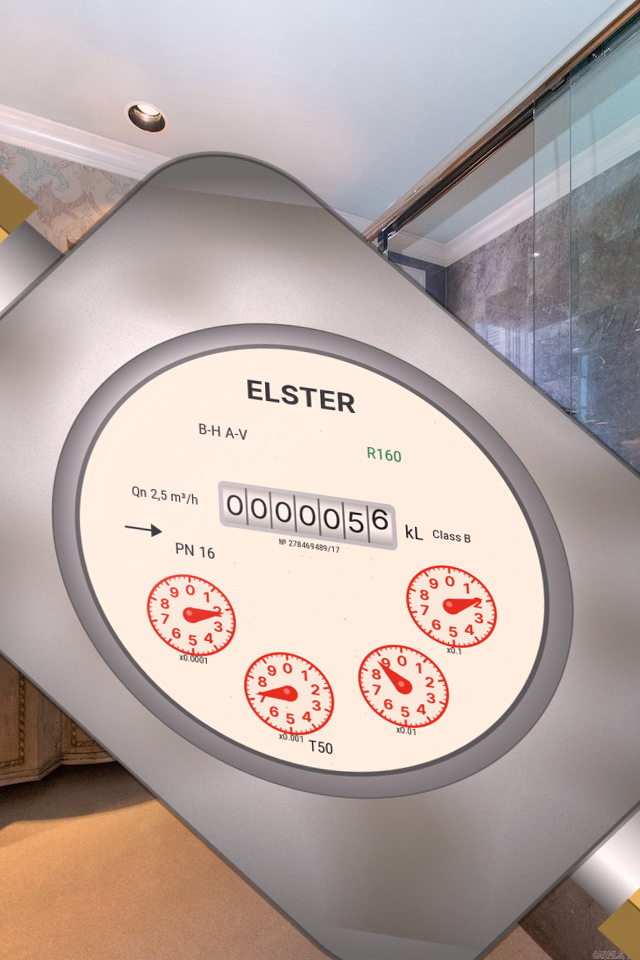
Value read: {"value": 56.1872, "unit": "kL"}
